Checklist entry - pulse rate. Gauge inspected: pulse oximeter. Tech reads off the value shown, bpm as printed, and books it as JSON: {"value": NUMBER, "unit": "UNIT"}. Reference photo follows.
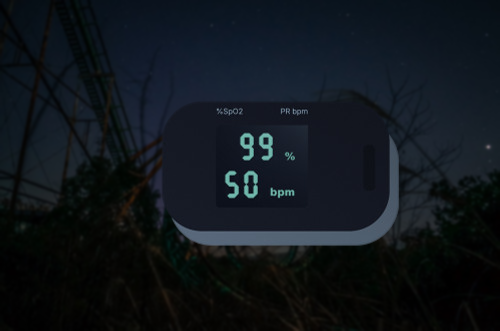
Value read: {"value": 50, "unit": "bpm"}
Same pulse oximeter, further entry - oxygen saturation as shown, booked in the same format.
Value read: {"value": 99, "unit": "%"}
